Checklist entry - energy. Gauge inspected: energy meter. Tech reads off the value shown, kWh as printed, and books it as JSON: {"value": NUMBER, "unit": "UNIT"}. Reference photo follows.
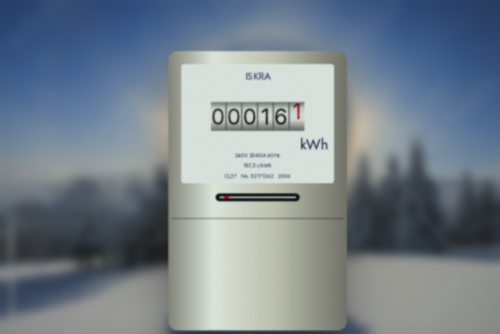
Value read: {"value": 16.1, "unit": "kWh"}
